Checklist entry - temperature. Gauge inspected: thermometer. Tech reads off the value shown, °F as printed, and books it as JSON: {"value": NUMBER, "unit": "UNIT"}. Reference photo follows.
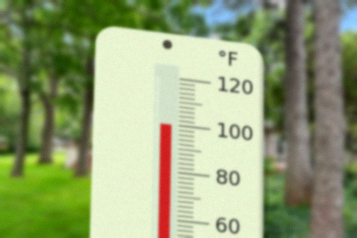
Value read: {"value": 100, "unit": "°F"}
